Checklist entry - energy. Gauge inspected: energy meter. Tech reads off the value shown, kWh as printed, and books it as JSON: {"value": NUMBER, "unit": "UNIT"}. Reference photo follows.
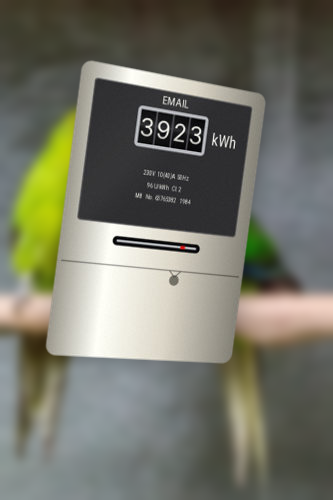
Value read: {"value": 3923, "unit": "kWh"}
